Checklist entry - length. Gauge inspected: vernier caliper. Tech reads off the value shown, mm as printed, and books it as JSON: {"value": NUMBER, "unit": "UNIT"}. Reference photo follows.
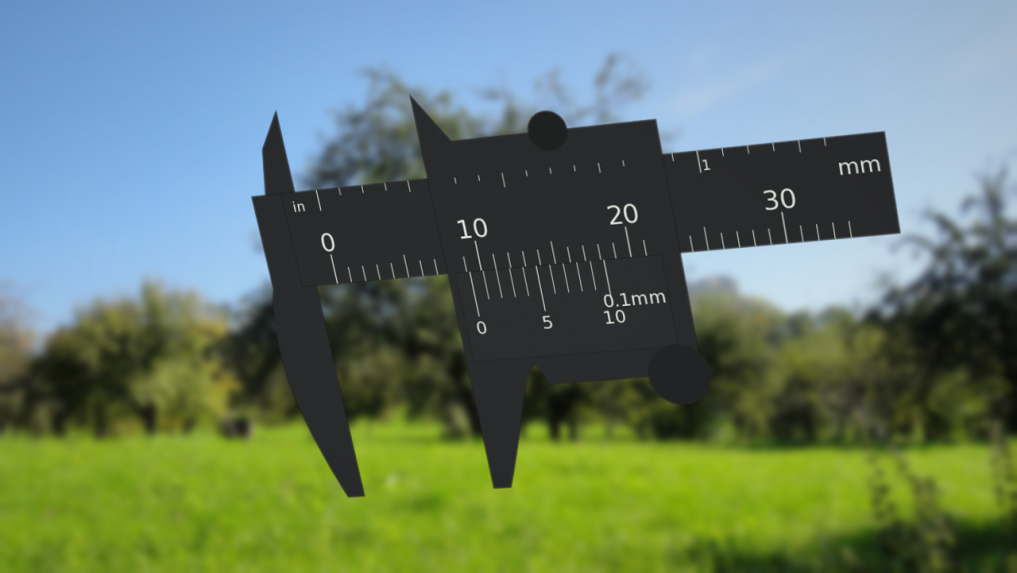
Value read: {"value": 9.2, "unit": "mm"}
